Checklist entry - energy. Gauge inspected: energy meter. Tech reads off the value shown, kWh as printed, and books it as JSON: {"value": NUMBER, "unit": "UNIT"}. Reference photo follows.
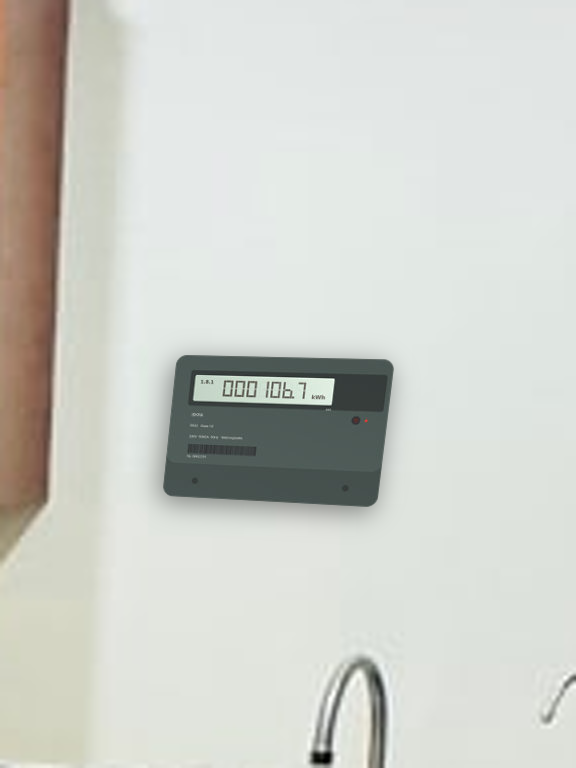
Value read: {"value": 106.7, "unit": "kWh"}
